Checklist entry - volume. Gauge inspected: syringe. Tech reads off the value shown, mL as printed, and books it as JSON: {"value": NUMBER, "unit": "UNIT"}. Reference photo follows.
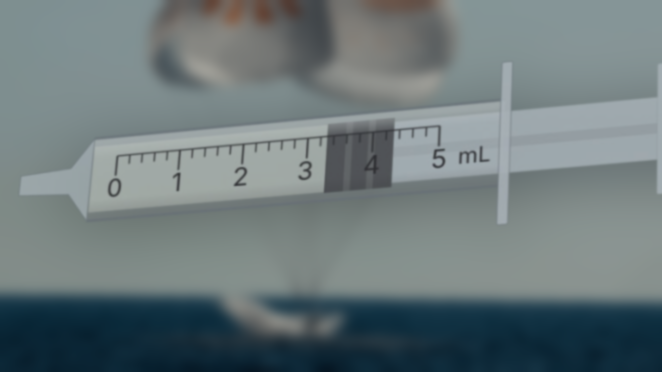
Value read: {"value": 3.3, "unit": "mL"}
